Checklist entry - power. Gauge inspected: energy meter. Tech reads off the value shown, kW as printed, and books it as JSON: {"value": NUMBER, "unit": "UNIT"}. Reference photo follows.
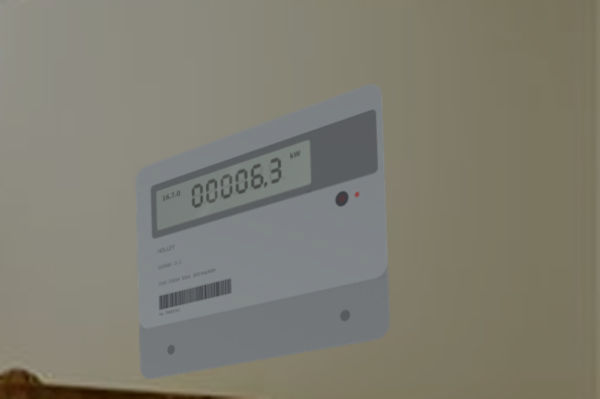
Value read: {"value": 6.3, "unit": "kW"}
